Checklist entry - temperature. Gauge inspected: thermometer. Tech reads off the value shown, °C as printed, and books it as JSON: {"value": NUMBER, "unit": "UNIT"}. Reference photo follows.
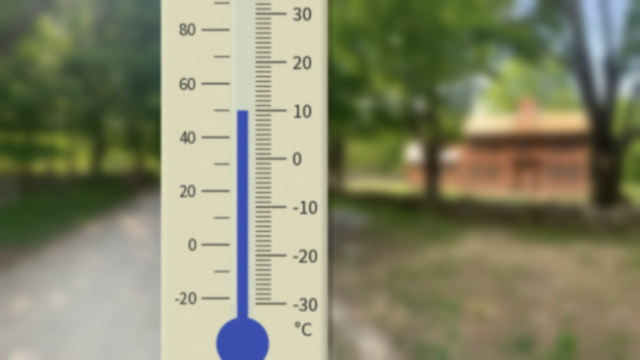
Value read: {"value": 10, "unit": "°C"}
